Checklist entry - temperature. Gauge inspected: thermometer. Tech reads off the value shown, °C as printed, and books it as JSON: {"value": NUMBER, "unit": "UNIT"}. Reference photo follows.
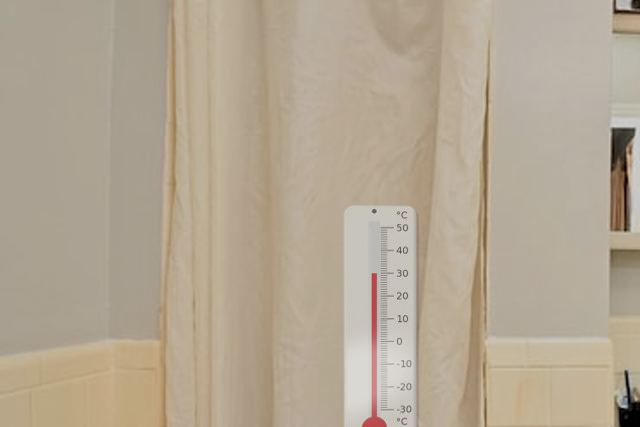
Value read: {"value": 30, "unit": "°C"}
